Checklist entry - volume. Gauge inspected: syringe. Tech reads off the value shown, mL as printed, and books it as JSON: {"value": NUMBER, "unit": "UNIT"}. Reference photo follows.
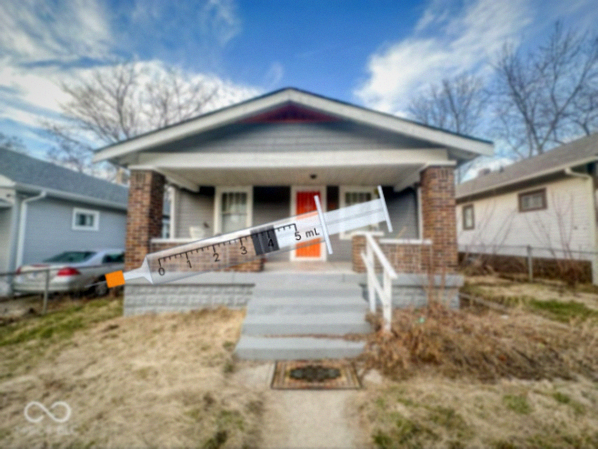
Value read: {"value": 3.4, "unit": "mL"}
